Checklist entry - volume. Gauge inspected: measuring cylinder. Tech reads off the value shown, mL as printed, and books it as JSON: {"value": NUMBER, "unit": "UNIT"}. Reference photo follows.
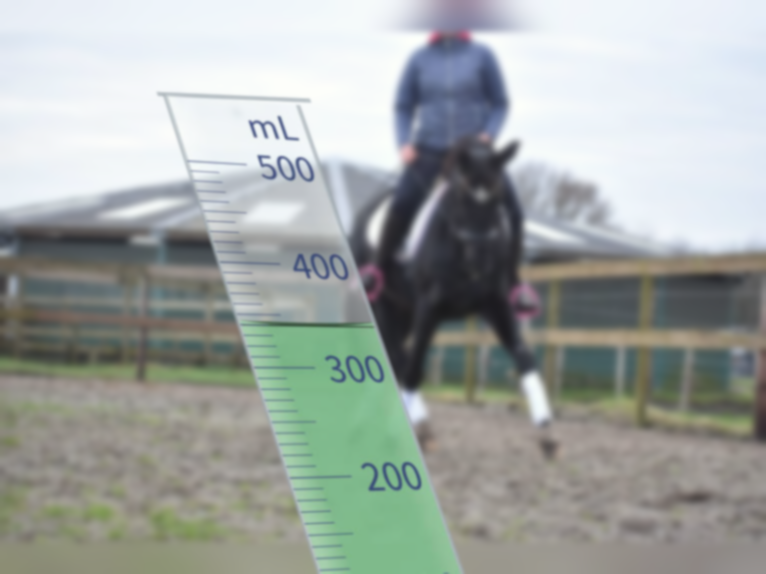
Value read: {"value": 340, "unit": "mL"}
